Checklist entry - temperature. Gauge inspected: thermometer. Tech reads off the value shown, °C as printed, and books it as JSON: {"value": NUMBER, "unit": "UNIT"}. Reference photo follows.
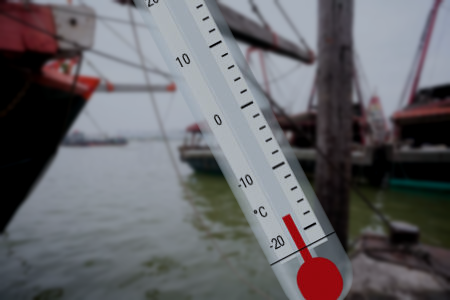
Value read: {"value": -17, "unit": "°C"}
